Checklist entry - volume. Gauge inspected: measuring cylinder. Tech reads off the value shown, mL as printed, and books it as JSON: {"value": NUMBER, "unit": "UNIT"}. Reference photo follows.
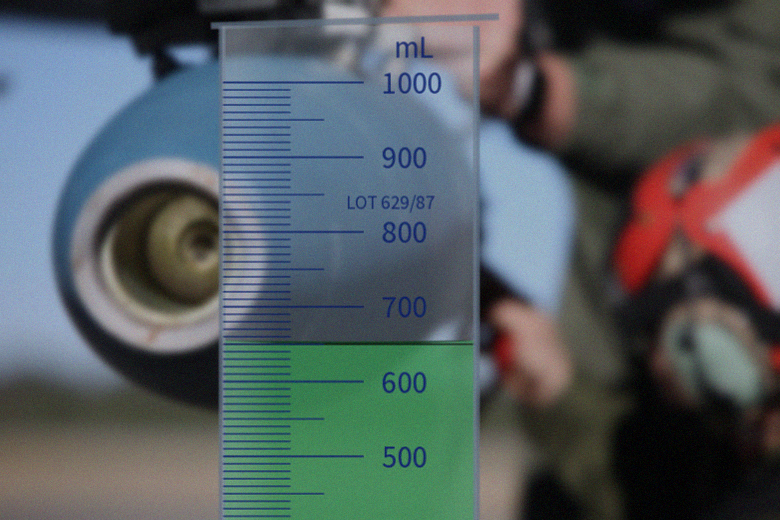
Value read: {"value": 650, "unit": "mL"}
